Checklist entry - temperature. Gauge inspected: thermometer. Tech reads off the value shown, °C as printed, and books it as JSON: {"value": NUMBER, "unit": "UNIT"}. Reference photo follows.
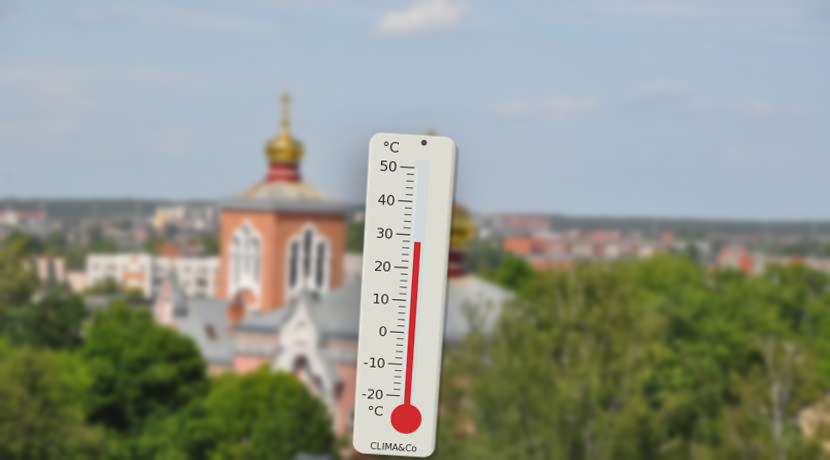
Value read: {"value": 28, "unit": "°C"}
